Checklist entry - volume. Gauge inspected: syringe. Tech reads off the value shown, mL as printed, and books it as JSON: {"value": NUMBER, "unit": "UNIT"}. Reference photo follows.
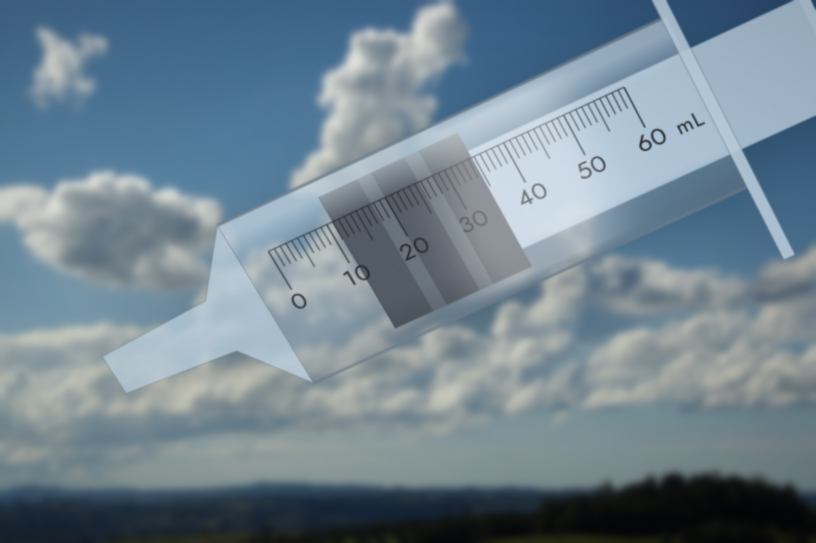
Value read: {"value": 11, "unit": "mL"}
